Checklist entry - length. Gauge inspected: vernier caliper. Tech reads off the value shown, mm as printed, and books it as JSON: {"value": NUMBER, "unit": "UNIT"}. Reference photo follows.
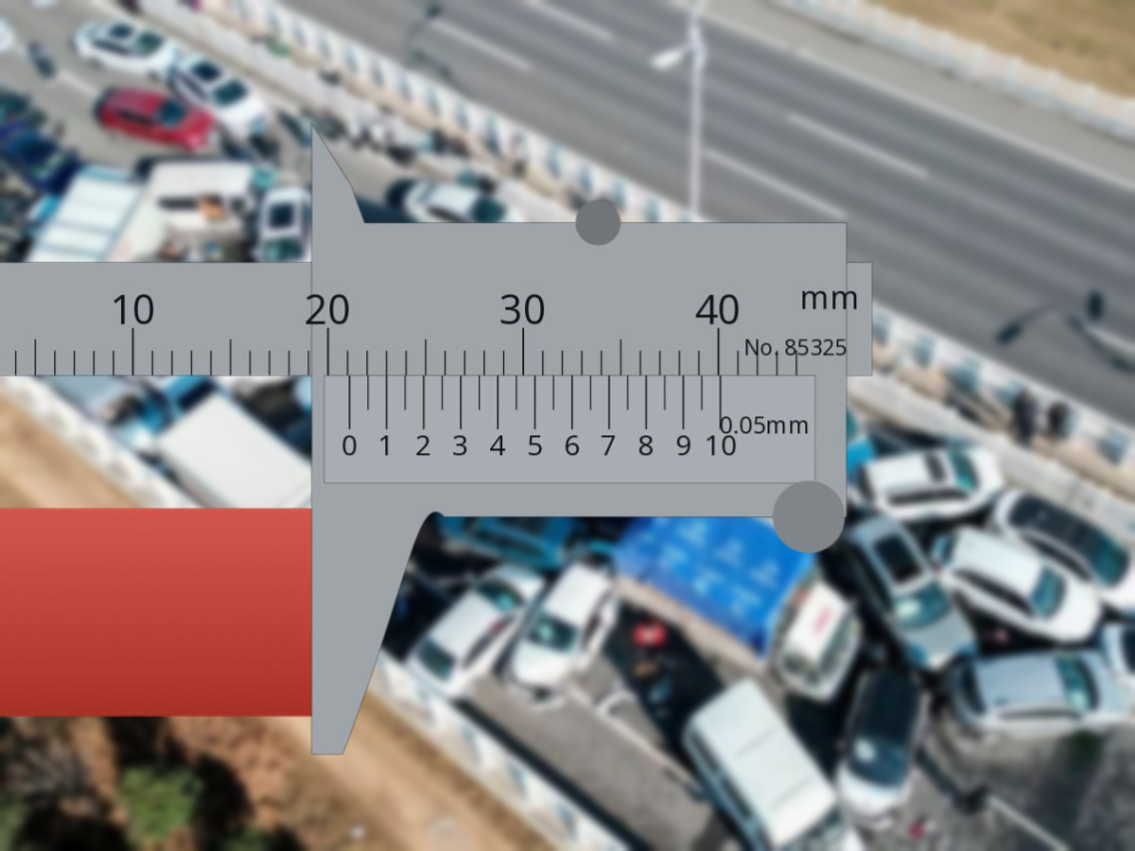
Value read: {"value": 21.1, "unit": "mm"}
